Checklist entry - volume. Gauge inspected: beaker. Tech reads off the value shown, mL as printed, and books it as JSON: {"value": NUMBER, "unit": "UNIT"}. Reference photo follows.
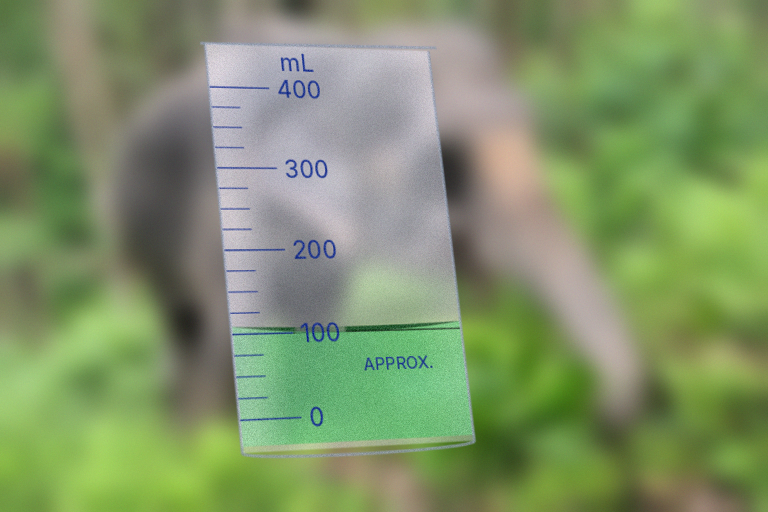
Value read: {"value": 100, "unit": "mL"}
